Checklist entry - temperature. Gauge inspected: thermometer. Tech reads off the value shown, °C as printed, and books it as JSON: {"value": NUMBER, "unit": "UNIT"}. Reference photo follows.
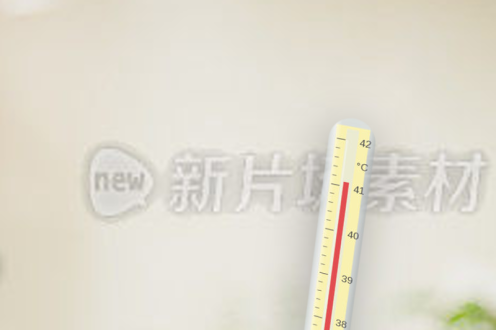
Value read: {"value": 41.1, "unit": "°C"}
